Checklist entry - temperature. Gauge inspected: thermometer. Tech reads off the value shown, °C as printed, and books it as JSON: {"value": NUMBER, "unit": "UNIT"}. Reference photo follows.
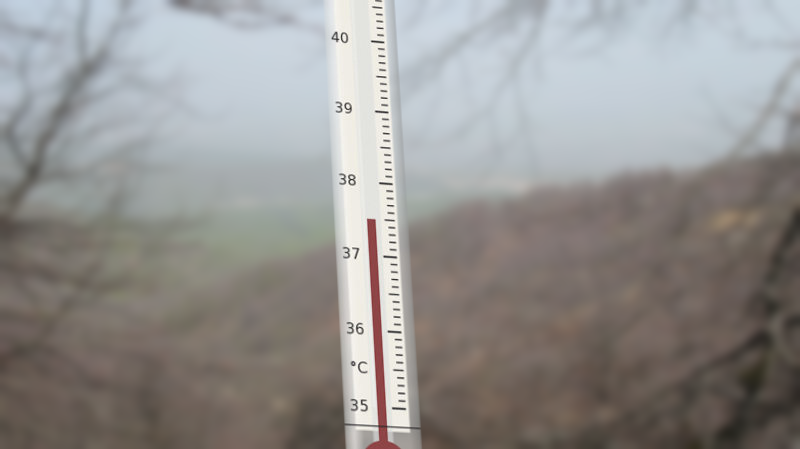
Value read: {"value": 37.5, "unit": "°C"}
